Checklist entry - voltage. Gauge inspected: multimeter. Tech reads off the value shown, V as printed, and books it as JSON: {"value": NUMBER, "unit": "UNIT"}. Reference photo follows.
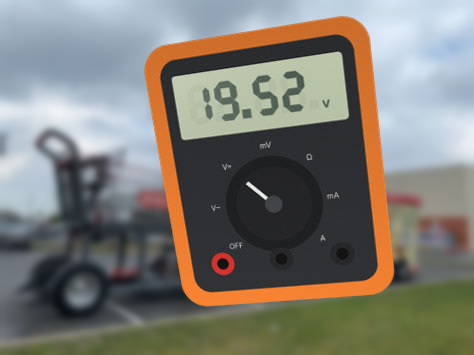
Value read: {"value": 19.52, "unit": "V"}
